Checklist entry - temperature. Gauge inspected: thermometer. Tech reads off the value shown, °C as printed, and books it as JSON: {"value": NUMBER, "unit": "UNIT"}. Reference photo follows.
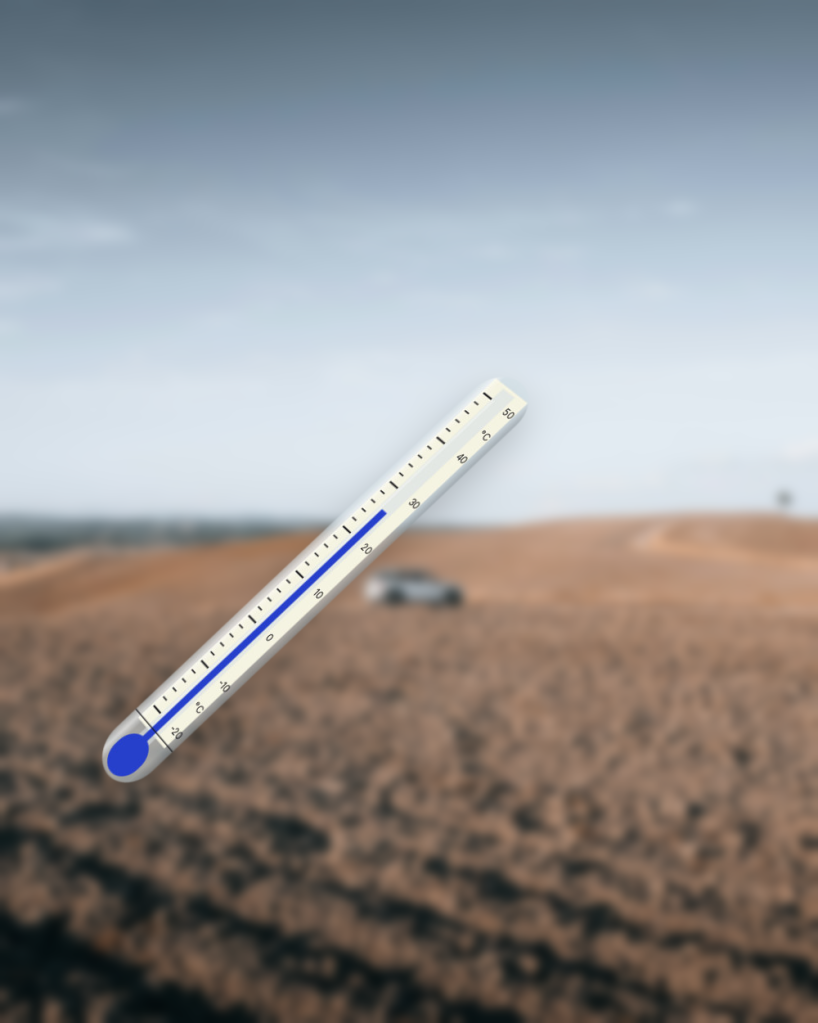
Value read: {"value": 26, "unit": "°C"}
